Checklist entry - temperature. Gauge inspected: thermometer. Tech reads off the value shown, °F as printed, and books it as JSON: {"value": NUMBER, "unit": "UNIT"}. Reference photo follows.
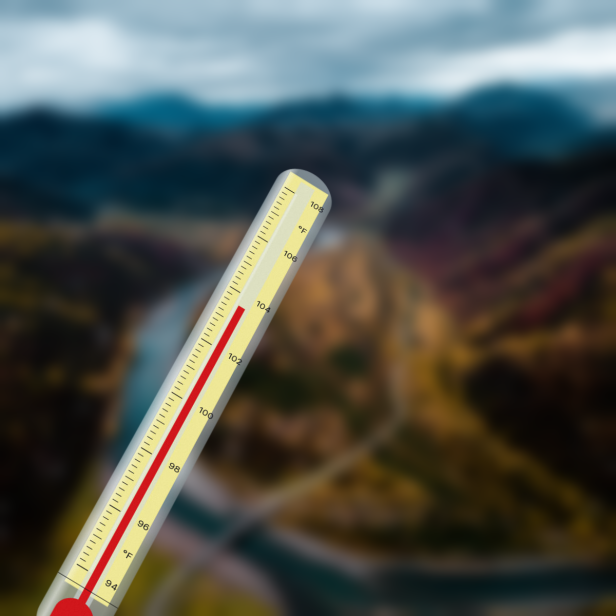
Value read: {"value": 103.6, "unit": "°F"}
